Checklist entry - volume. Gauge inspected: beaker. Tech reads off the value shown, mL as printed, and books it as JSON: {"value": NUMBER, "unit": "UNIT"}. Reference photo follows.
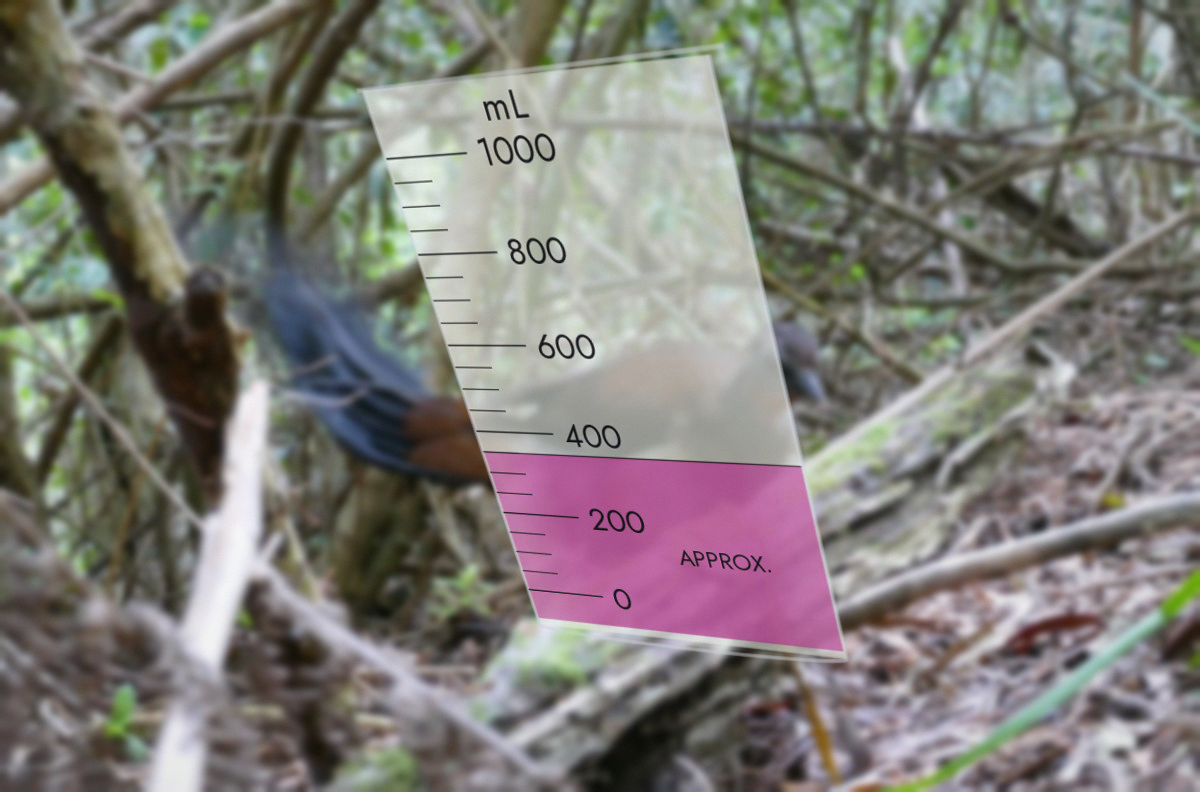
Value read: {"value": 350, "unit": "mL"}
